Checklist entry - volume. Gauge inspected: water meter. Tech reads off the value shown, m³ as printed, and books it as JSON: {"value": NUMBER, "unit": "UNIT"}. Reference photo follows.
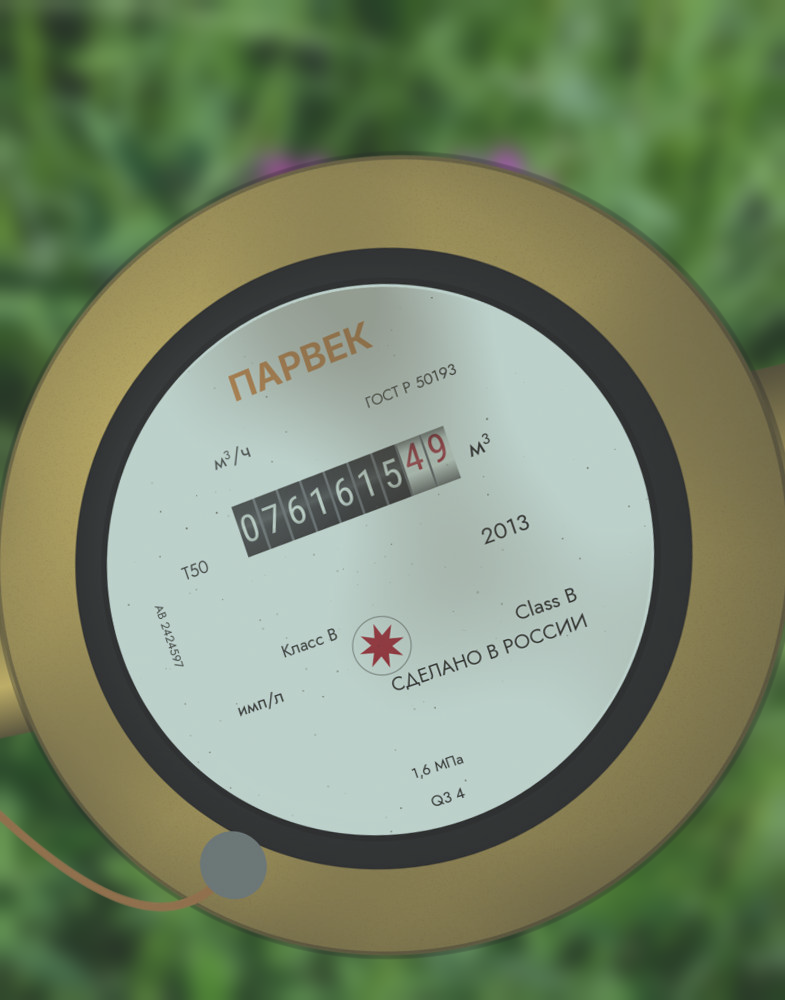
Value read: {"value": 761615.49, "unit": "m³"}
